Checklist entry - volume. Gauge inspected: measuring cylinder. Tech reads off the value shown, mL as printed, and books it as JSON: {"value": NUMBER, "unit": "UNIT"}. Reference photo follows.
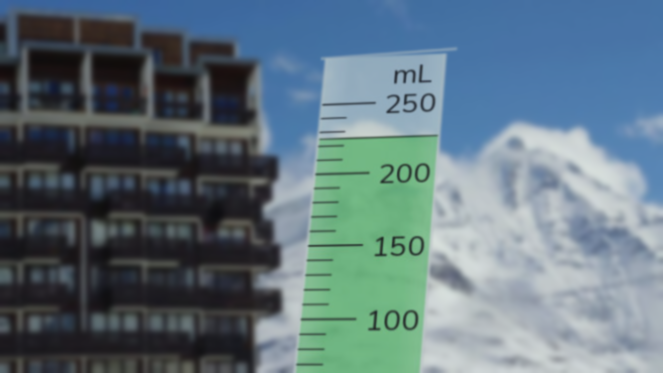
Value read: {"value": 225, "unit": "mL"}
